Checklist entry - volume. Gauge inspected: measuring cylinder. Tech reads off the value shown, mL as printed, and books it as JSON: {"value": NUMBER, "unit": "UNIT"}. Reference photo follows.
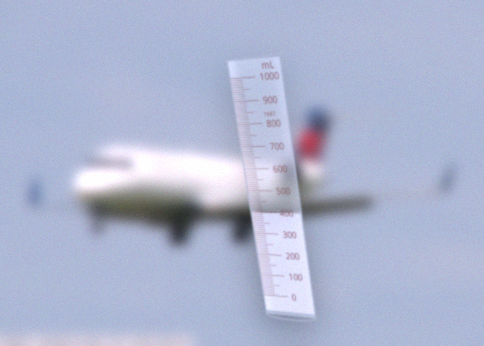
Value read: {"value": 400, "unit": "mL"}
